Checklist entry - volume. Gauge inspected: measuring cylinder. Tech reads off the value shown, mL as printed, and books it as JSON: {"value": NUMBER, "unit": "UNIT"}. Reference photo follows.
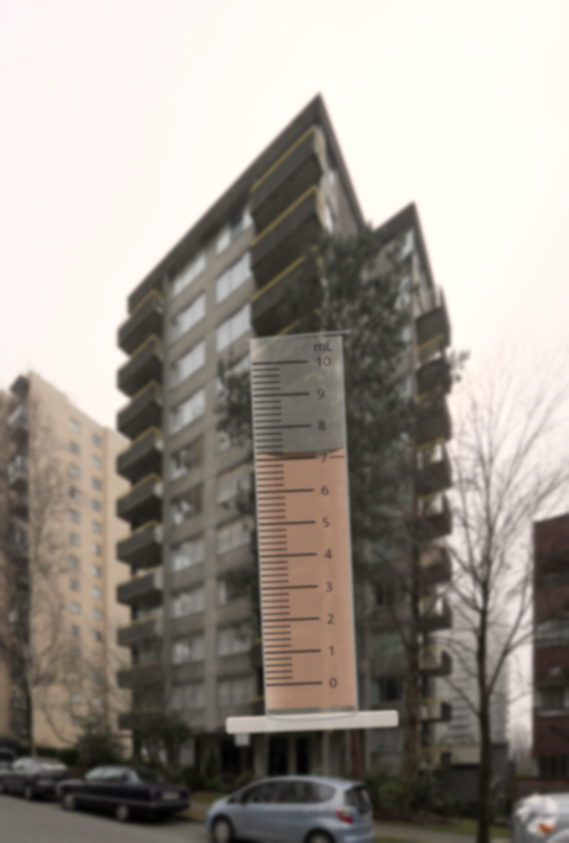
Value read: {"value": 7, "unit": "mL"}
